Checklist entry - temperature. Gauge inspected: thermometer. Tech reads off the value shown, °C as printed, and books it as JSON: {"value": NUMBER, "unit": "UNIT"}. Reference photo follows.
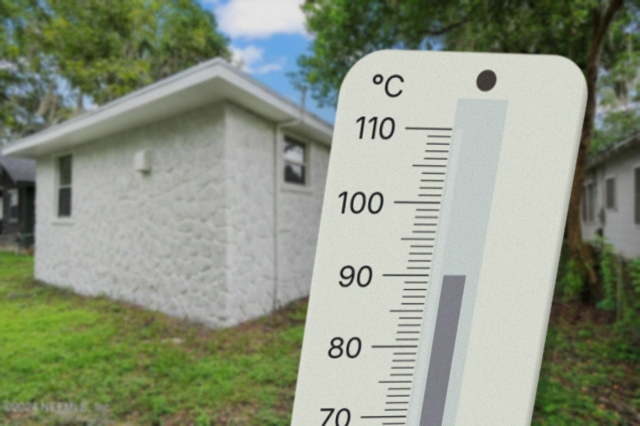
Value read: {"value": 90, "unit": "°C"}
